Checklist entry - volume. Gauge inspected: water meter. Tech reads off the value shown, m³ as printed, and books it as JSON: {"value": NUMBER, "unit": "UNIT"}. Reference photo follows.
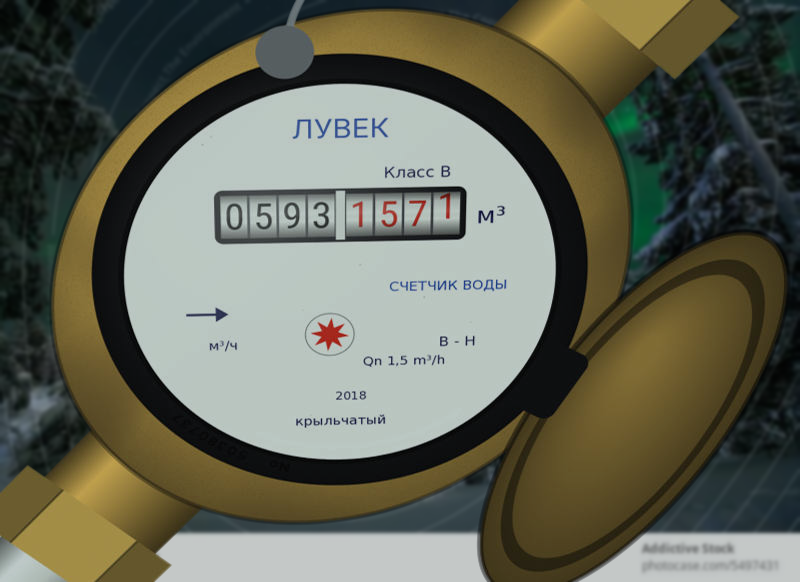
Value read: {"value": 593.1571, "unit": "m³"}
